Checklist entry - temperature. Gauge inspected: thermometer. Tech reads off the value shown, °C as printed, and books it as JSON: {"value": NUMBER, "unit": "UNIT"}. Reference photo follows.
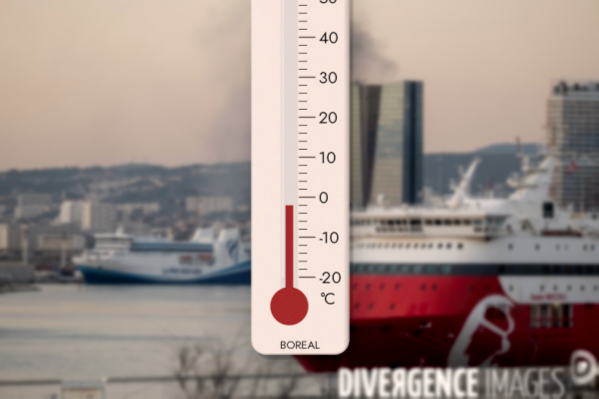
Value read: {"value": -2, "unit": "°C"}
